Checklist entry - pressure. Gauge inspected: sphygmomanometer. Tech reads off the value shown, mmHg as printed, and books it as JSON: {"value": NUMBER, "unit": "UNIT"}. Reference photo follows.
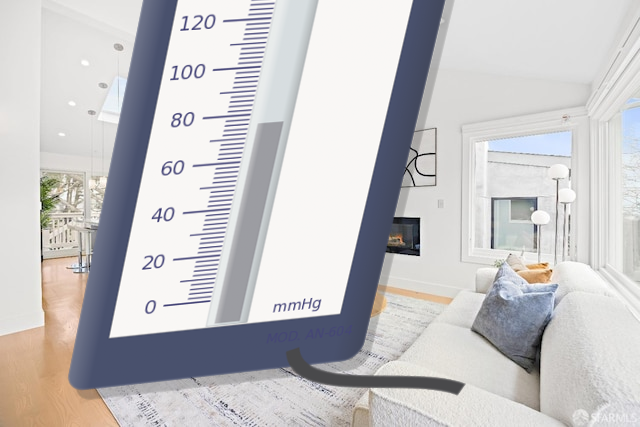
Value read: {"value": 76, "unit": "mmHg"}
